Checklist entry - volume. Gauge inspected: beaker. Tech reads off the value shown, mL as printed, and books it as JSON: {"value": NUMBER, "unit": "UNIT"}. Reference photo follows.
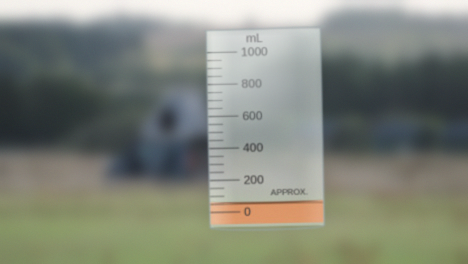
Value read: {"value": 50, "unit": "mL"}
